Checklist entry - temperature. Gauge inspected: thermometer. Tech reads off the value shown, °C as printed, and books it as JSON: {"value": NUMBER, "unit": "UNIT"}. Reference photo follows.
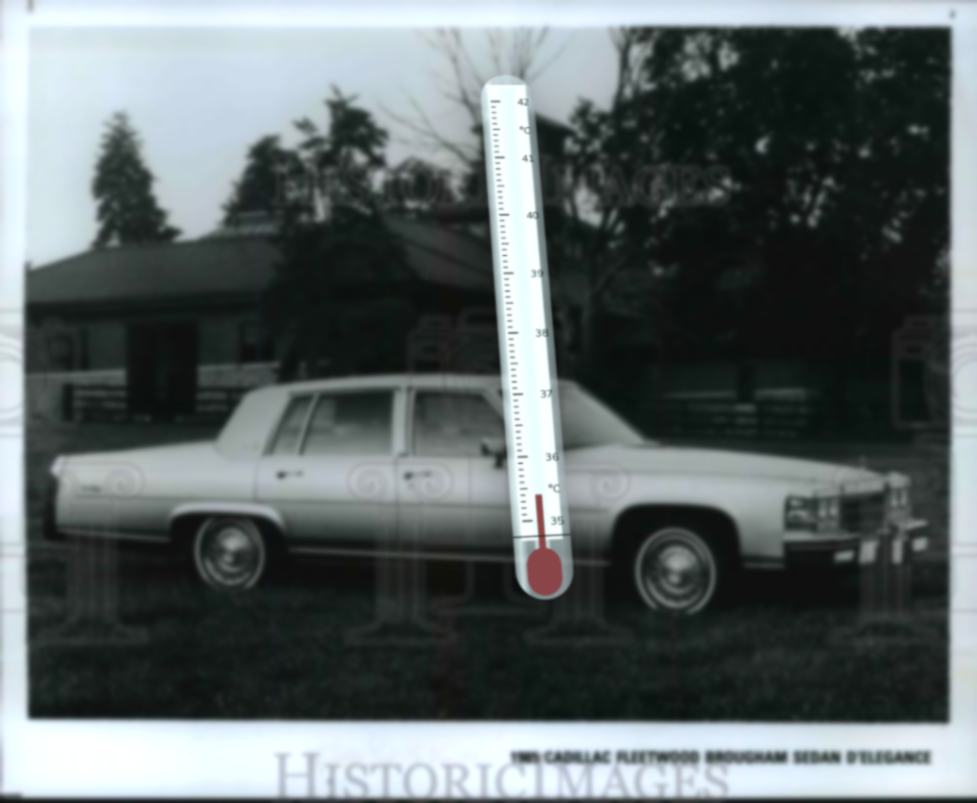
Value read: {"value": 35.4, "unit": "°C"}
